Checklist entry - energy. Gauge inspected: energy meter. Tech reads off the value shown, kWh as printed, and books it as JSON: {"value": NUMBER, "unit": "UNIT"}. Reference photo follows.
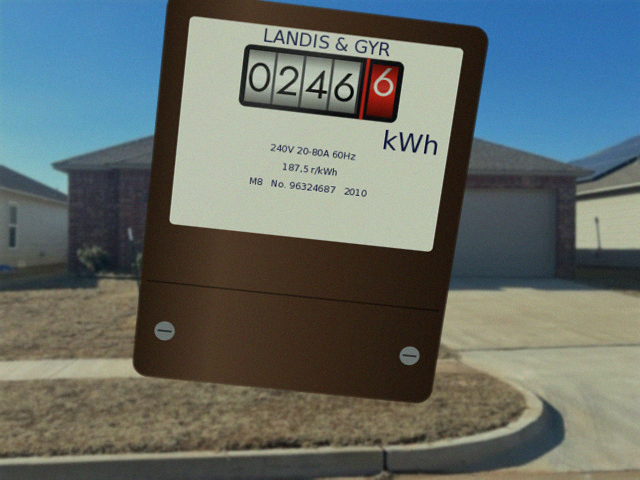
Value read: {"value": 246.6, "unit": "kWh"}
